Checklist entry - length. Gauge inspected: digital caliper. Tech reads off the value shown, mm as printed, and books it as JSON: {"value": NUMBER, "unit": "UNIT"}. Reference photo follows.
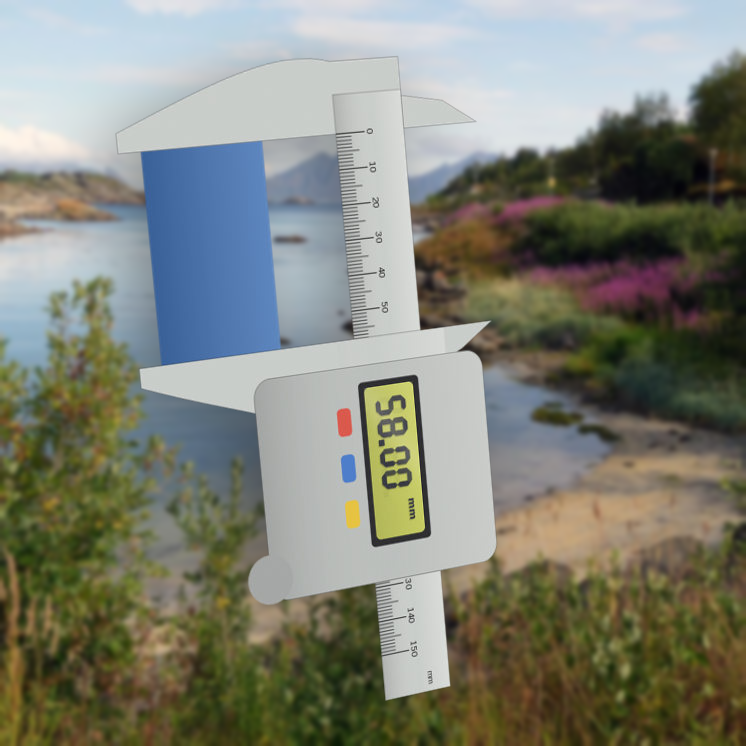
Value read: {"value": 58.00, "unit": "mm"}
